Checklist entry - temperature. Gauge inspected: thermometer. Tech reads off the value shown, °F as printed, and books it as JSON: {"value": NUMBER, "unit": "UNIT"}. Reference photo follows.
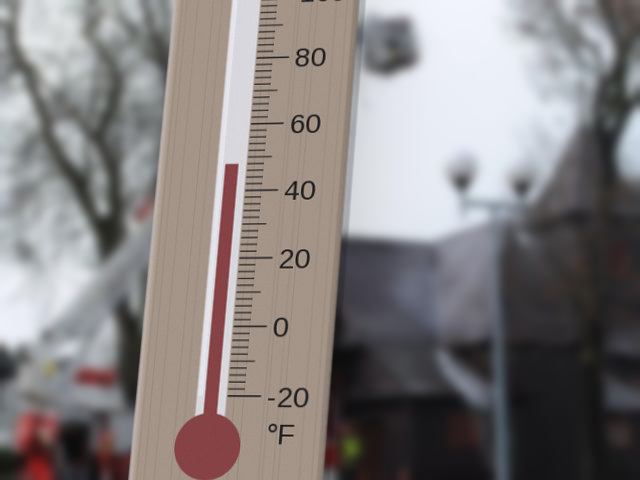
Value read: {"value": 48, "unit": "°F"}
